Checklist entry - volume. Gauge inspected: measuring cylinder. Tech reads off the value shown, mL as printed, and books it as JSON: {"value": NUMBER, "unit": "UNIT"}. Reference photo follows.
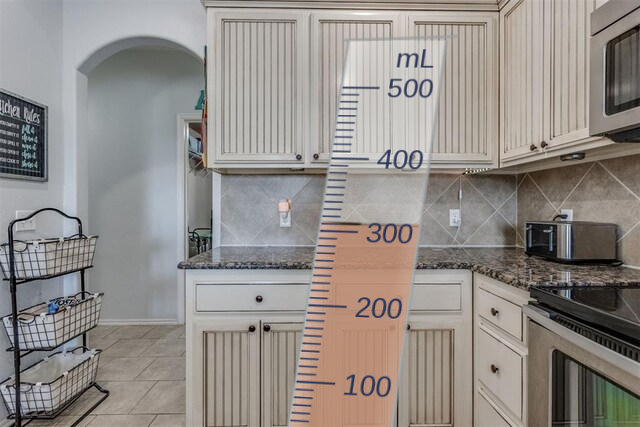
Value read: {"value": 310, "unit": "mL"}
